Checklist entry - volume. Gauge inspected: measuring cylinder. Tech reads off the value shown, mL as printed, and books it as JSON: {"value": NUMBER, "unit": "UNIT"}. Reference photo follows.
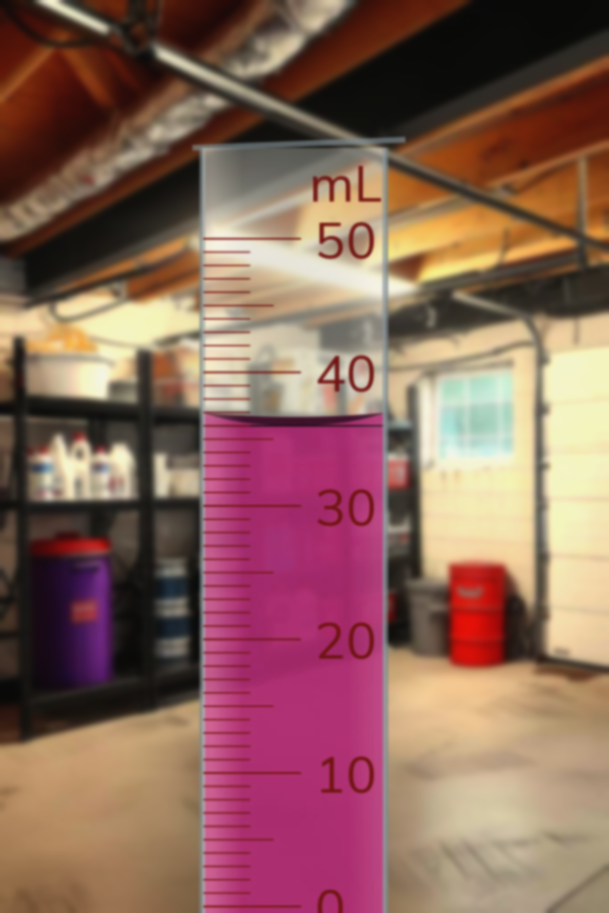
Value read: {"value": 36, "unit": "mL"}
